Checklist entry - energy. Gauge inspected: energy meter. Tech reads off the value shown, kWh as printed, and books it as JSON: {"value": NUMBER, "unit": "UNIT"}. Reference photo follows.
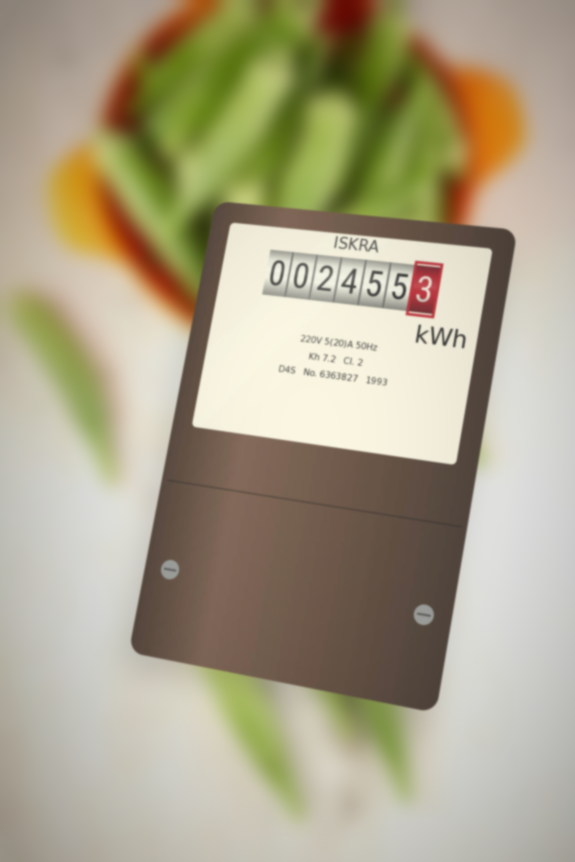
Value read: {"value": 2455.3, "unit": "kWh"}
